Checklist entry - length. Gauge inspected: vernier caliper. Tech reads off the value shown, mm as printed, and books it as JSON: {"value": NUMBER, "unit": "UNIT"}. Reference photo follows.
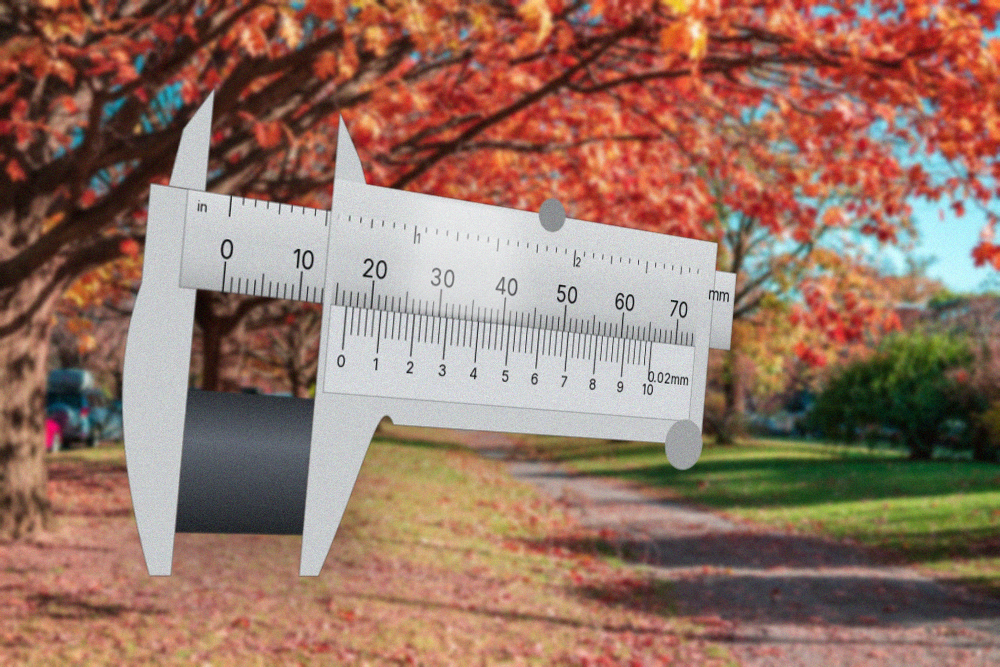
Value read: {"value": 16.5, "unit": "mm"}
